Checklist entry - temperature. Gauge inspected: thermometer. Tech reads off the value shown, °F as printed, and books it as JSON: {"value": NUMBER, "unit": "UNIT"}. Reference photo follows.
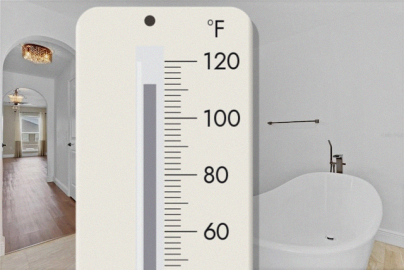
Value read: {"value": 112, "unit": "°F"}
